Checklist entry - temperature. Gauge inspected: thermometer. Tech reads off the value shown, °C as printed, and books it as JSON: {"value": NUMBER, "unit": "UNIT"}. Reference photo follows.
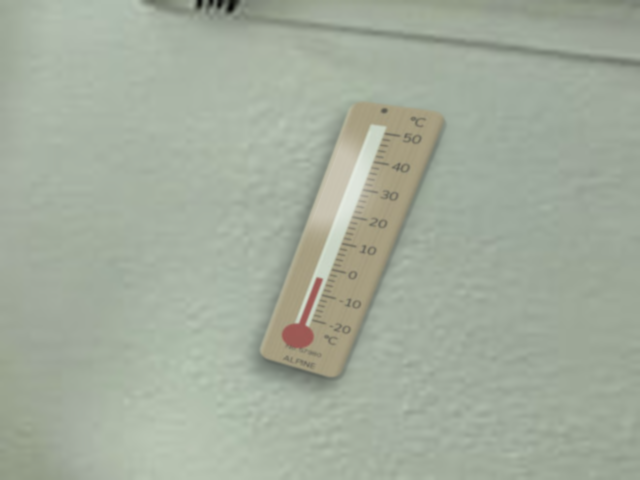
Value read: {"value": -4, "unit": "°C"}
